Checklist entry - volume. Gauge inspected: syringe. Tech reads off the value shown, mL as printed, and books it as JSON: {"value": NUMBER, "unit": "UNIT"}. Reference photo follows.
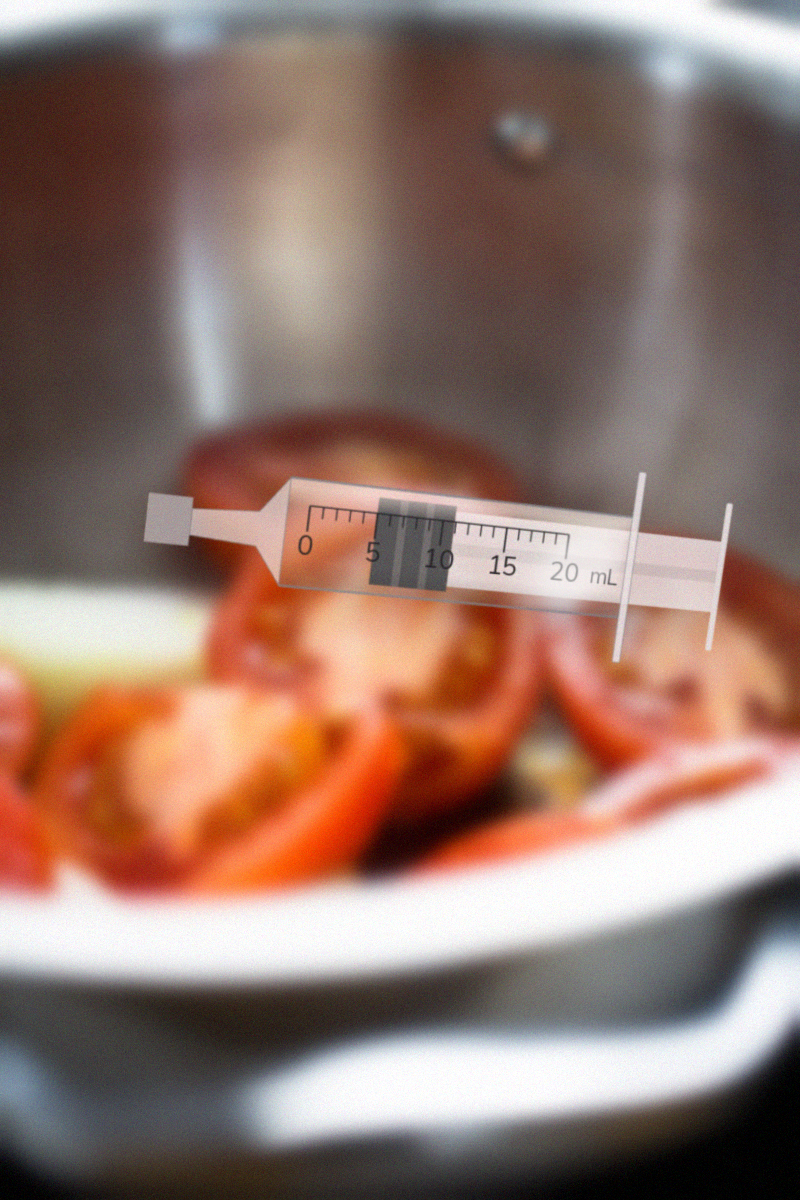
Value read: {"value": 5, "unit": "mL"}
